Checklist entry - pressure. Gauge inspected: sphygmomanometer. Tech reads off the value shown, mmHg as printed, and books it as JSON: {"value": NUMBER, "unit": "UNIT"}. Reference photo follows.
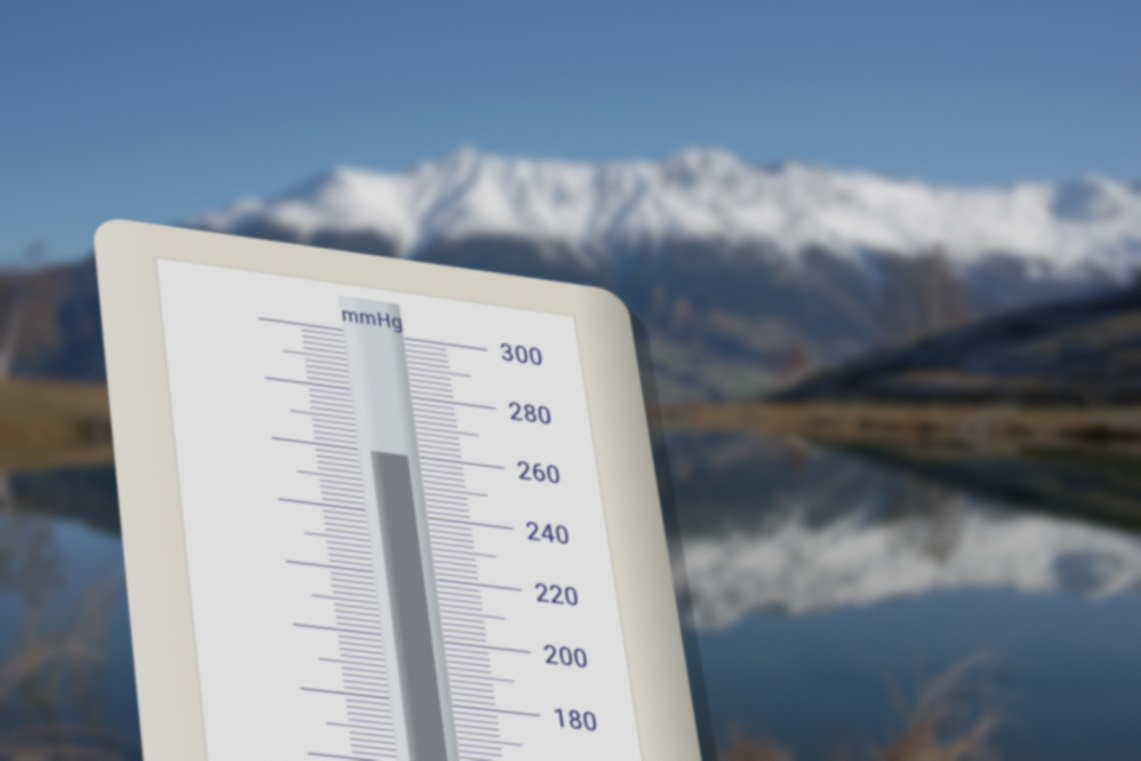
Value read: {"value": 260, "unit": "mmHg"}
